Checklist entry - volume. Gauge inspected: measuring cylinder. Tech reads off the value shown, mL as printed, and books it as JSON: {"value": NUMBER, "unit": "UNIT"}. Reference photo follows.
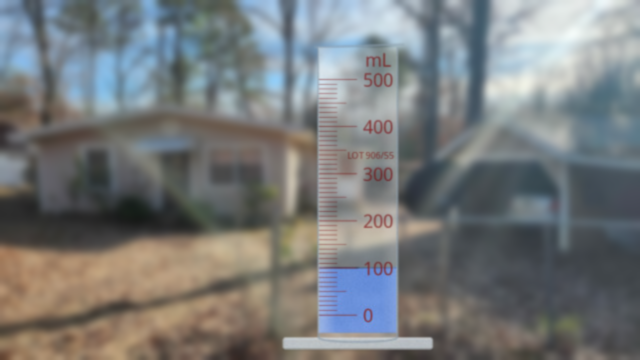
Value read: {"value": 100, "unit": "mL"}
